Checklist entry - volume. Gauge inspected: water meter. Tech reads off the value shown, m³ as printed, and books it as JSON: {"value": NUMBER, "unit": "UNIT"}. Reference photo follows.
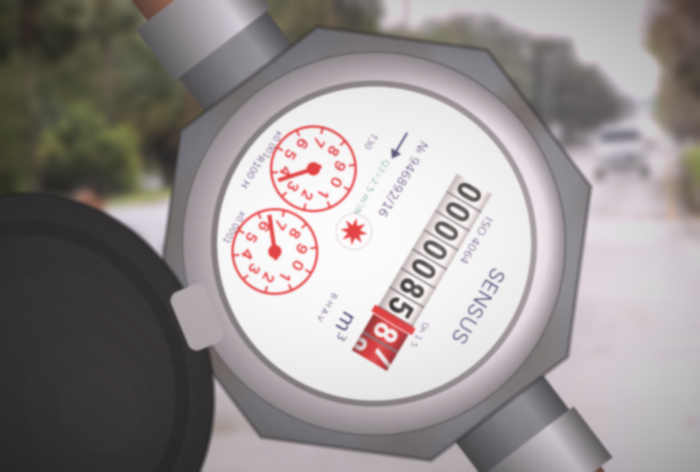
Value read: {"value": 85.8736, "unit": "m³"}
